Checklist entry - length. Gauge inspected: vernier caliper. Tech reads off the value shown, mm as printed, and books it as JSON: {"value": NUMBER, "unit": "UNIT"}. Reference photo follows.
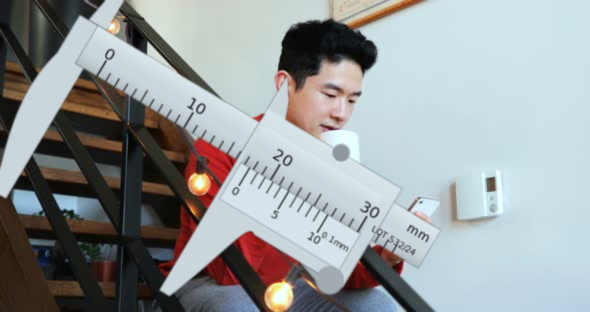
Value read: {"value": 17.6, "unit": "mm"}
